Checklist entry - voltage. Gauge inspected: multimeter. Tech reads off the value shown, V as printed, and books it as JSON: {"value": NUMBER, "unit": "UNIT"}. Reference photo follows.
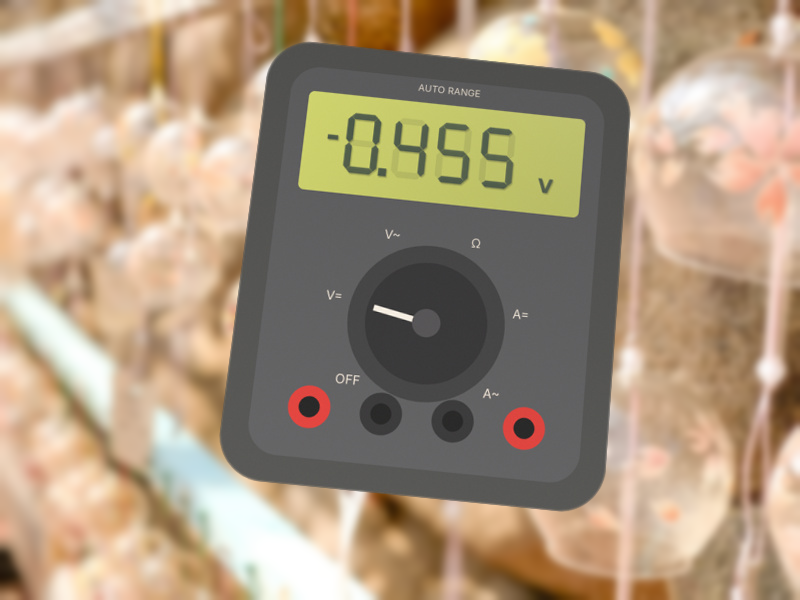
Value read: {"value": -0.455, "unit": "V"}
